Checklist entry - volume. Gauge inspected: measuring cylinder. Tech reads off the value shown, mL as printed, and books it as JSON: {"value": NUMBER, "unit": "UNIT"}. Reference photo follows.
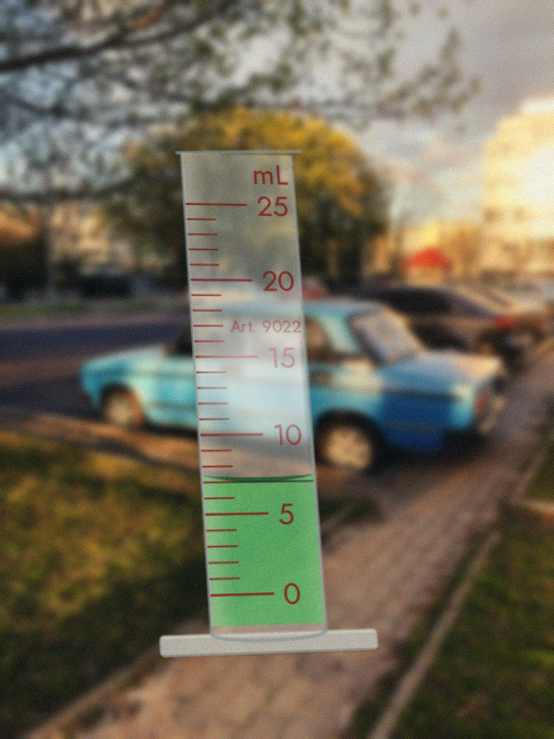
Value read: {"value": 7, "unit": "mL"}
